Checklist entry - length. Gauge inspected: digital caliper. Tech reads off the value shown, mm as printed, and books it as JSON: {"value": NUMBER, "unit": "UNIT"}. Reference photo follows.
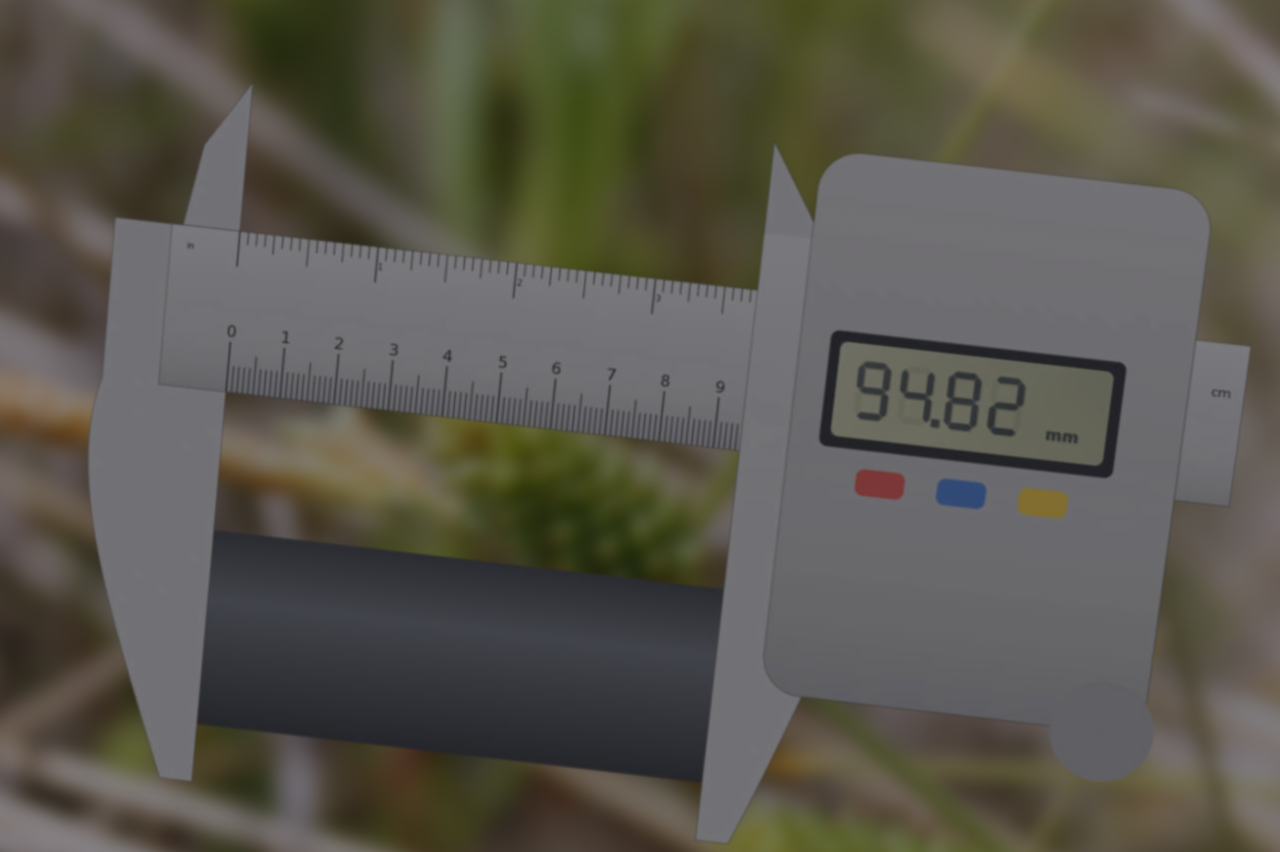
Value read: {"value": 94.82, "unit": "mm"}
